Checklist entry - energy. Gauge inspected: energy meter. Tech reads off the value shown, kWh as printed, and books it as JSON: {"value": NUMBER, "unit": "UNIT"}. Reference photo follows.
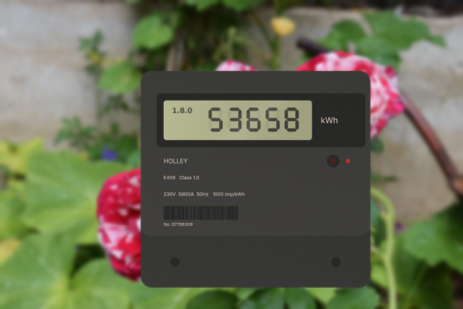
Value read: {"value": 53658, "unit": "kWh"}
